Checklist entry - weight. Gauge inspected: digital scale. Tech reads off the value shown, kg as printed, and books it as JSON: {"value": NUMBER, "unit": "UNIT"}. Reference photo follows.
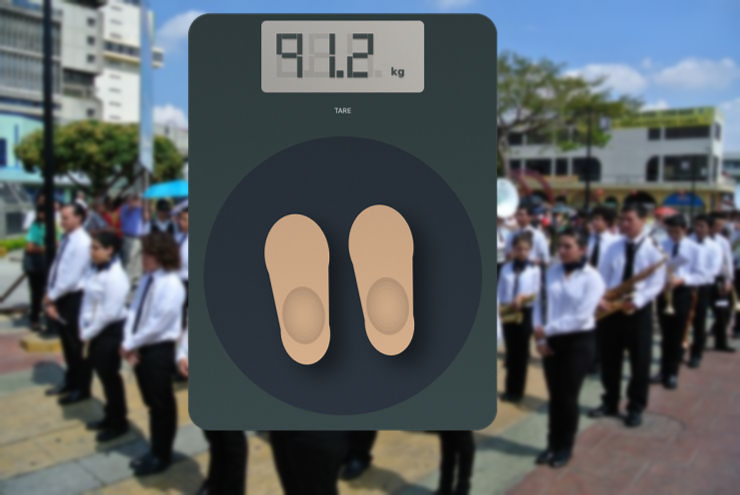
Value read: {"value": 91.2, "unit": "kg"}
